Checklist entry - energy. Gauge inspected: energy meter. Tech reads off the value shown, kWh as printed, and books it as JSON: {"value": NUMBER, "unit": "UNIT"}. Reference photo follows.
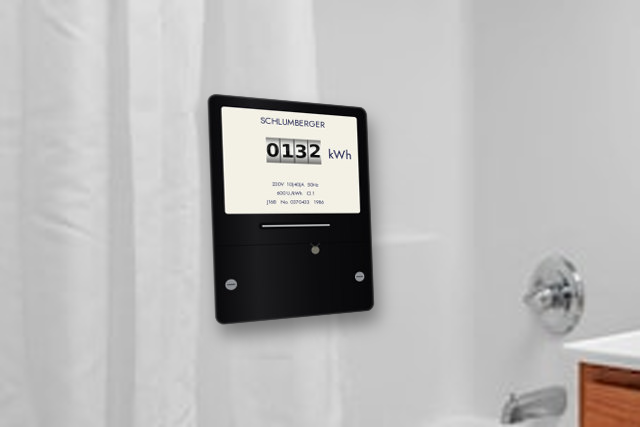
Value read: {"value": 132, "unit": "kWh"}
